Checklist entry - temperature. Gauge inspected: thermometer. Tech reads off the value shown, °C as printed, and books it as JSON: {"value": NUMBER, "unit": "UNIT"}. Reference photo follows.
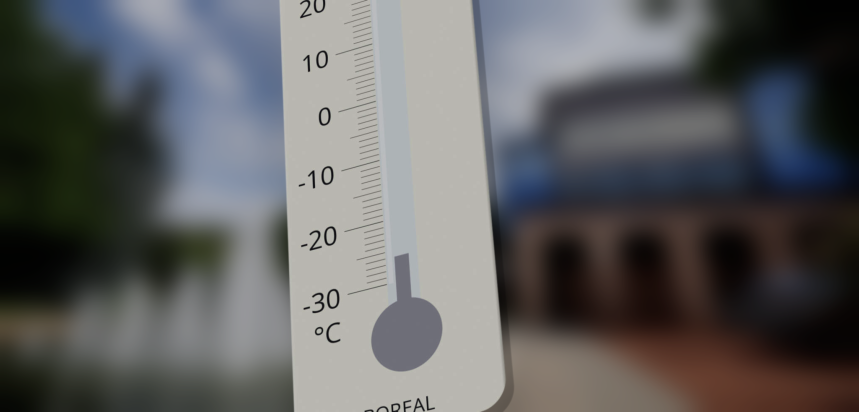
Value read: {"value": -26, "unit": "°C"}
